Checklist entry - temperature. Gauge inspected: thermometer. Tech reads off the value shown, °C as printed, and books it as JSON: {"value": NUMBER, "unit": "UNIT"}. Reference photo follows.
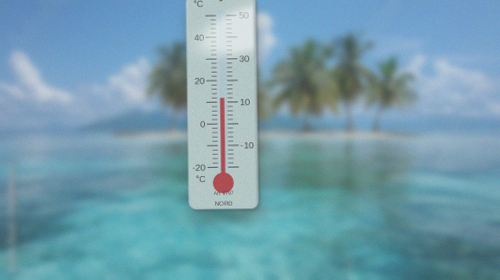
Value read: {"value": 12, "unit": "°C"}
